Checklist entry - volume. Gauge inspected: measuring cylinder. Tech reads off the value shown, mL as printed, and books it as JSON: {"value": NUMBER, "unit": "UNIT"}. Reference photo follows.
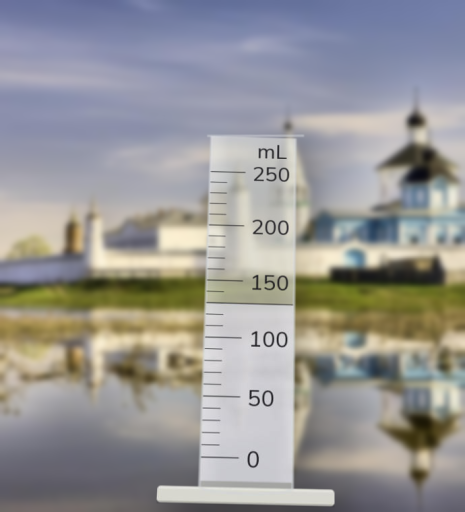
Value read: {"value": 130, "unit": "mL"}
